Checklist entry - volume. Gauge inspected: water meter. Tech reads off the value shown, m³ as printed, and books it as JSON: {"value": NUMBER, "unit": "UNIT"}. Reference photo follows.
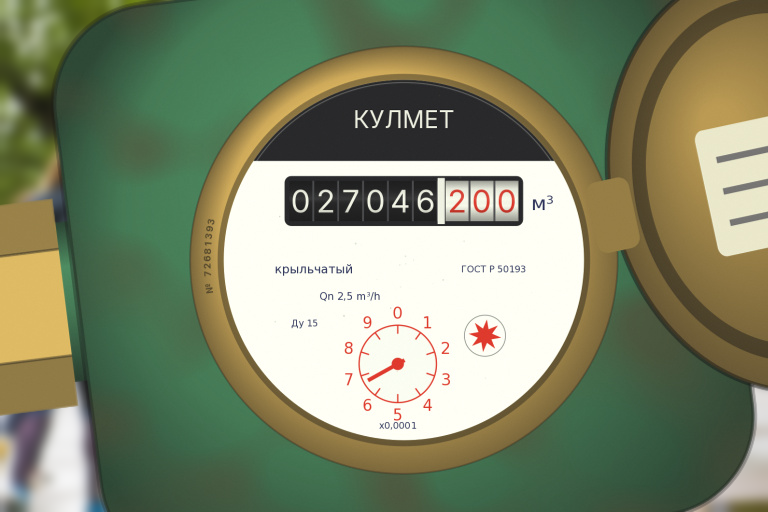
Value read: {"value": 27046.2006, "unit": "m³"}
